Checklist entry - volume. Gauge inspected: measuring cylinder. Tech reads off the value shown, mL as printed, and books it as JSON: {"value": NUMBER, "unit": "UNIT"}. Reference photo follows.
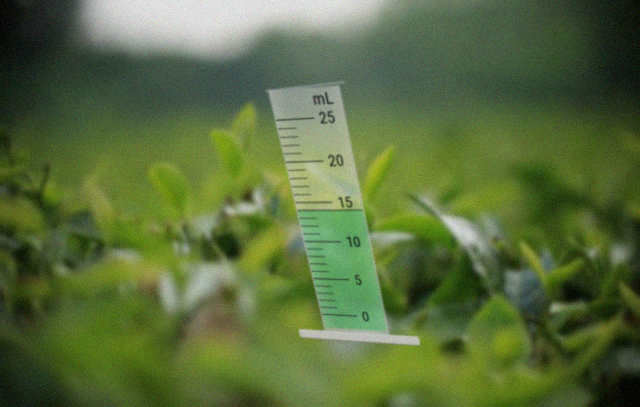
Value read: {"value": 14, "unit": "mL"}
